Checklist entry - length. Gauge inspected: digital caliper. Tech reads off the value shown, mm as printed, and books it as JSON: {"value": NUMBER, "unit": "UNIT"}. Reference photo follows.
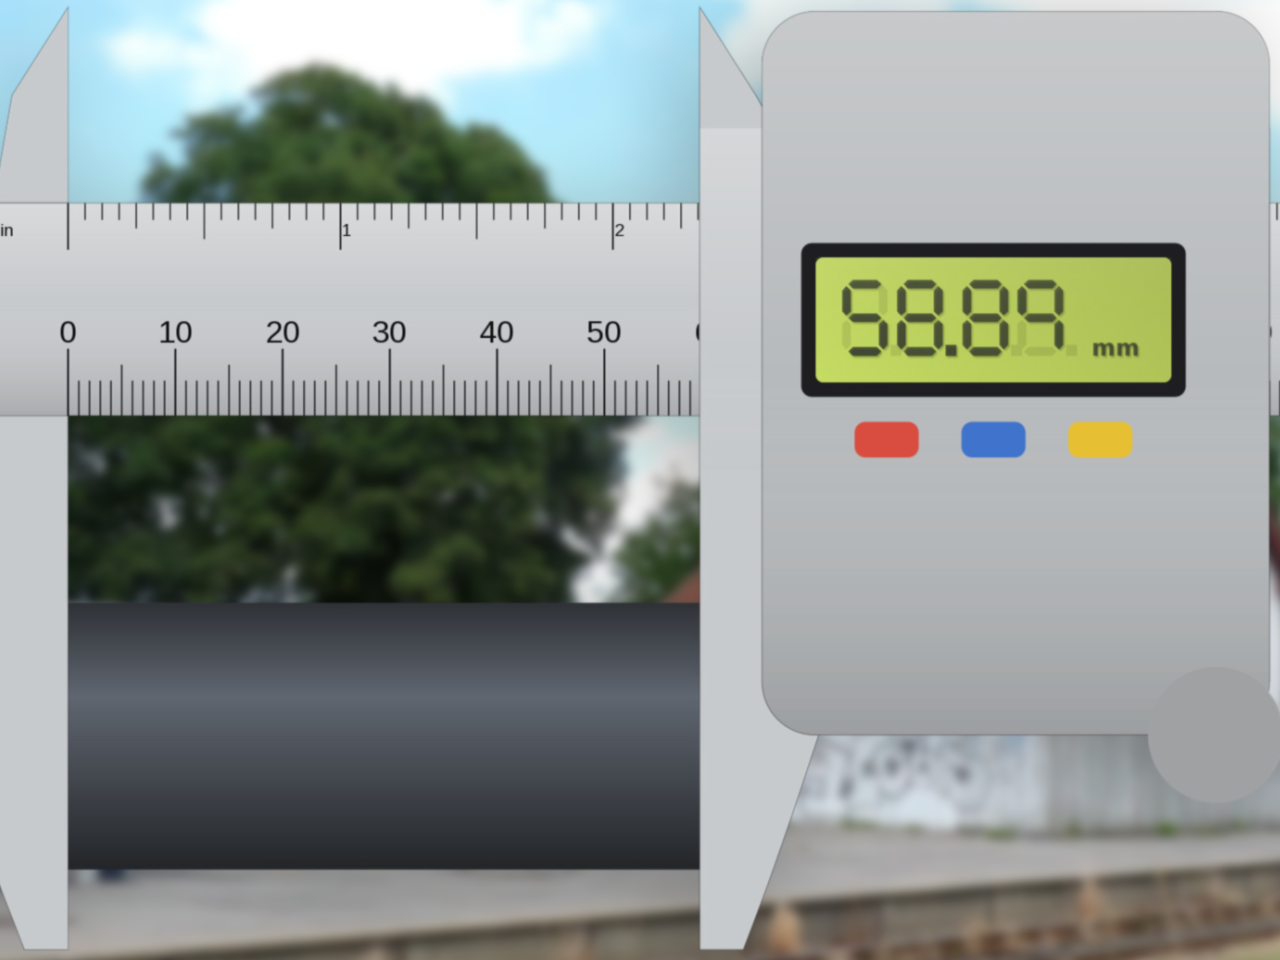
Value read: {"value": 58.89, "unit": "mm"}
